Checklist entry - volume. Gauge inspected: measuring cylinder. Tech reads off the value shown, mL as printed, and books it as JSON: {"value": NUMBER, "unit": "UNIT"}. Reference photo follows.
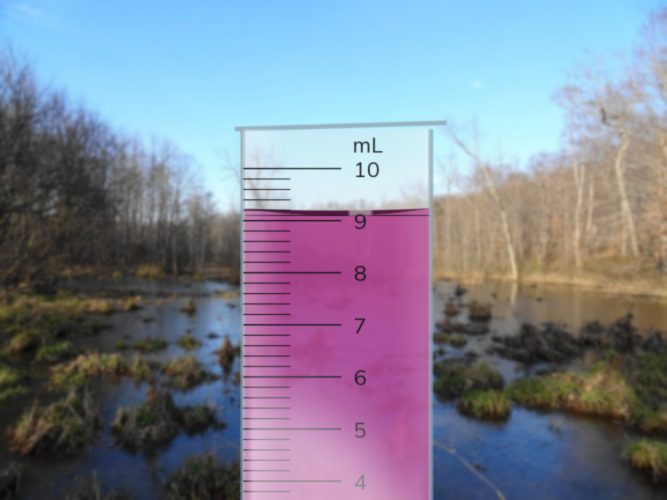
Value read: {"value": 9.1, "unit": "mL"}
